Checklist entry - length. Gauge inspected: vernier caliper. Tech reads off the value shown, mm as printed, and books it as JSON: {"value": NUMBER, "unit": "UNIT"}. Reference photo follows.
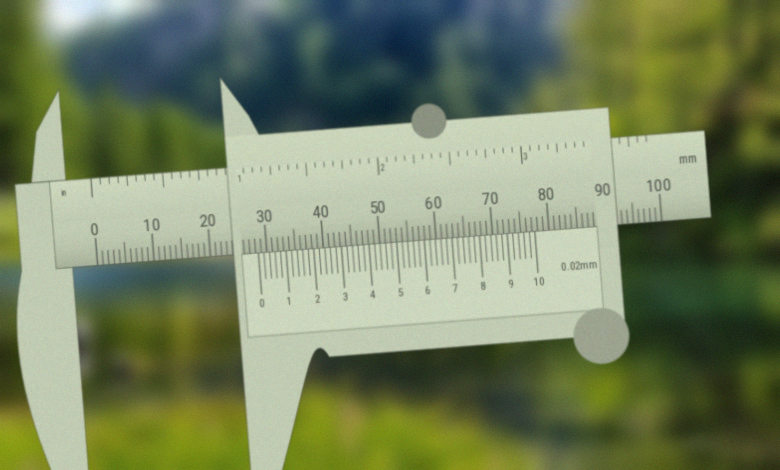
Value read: {"value": 28.5, "unit": "mm"}
